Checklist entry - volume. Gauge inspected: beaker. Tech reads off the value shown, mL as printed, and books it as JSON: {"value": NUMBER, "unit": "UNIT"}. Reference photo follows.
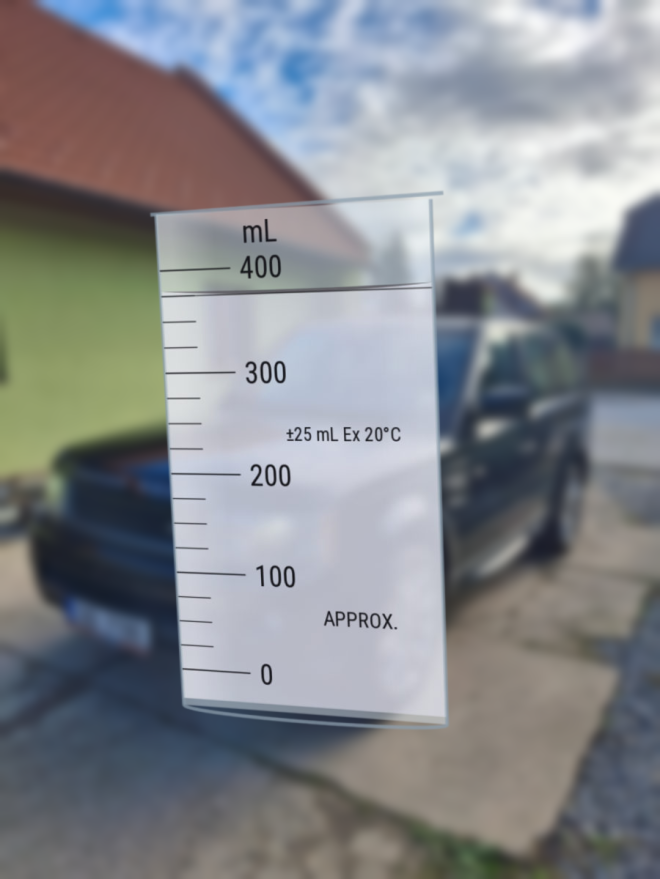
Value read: {"value": 375, "unit": "mL"}
